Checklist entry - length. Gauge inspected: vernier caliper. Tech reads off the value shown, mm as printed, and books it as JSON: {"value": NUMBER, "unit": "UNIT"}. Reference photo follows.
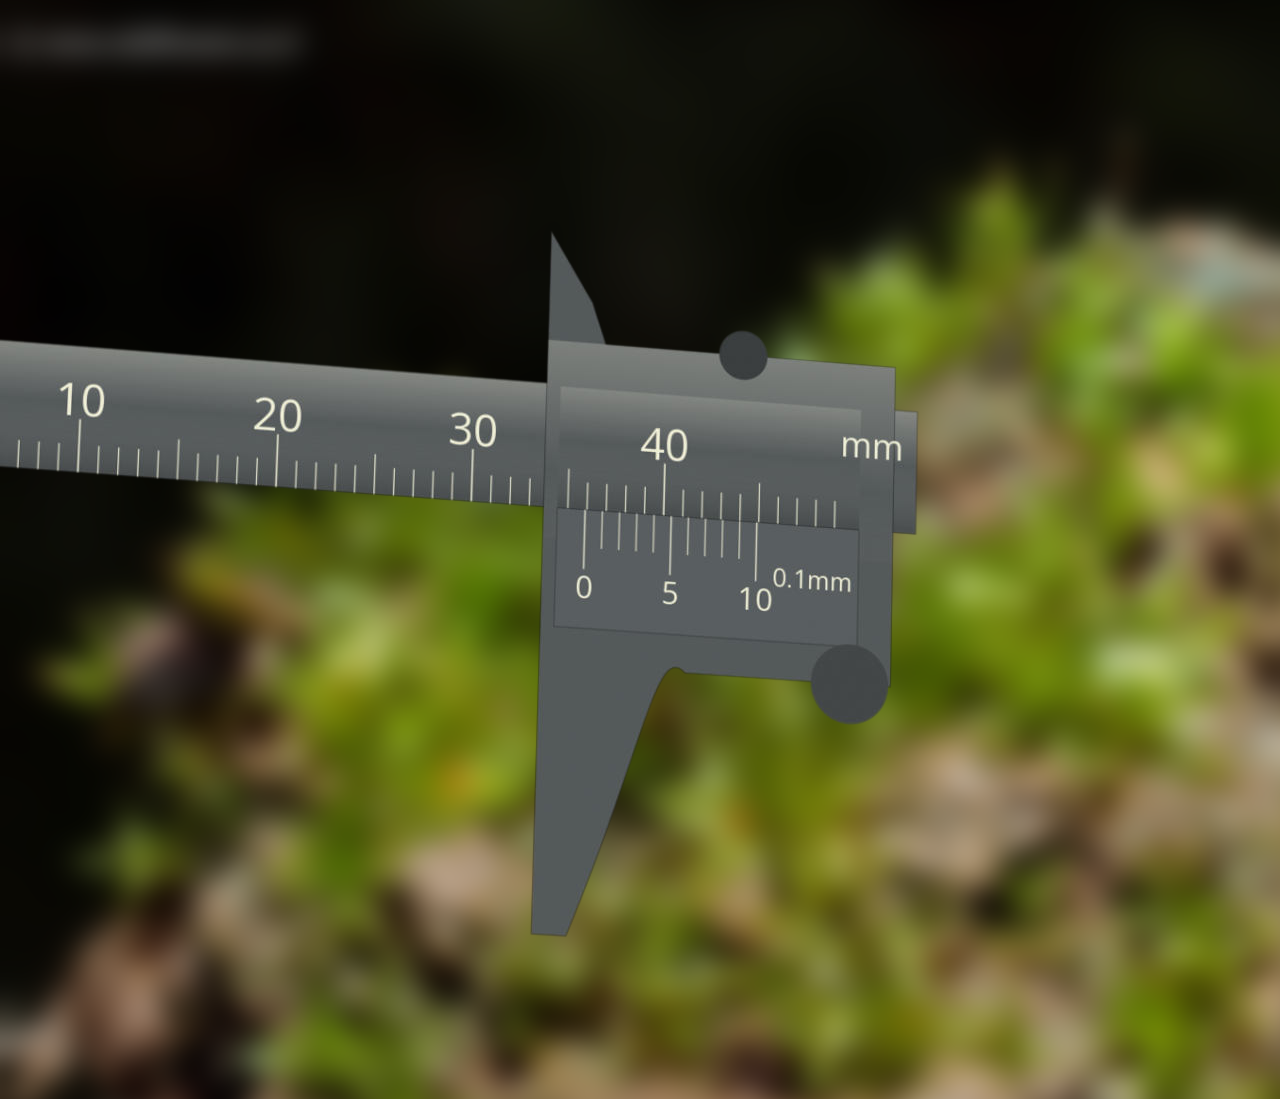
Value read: {"value": 35.9, "unit": "mm"}
